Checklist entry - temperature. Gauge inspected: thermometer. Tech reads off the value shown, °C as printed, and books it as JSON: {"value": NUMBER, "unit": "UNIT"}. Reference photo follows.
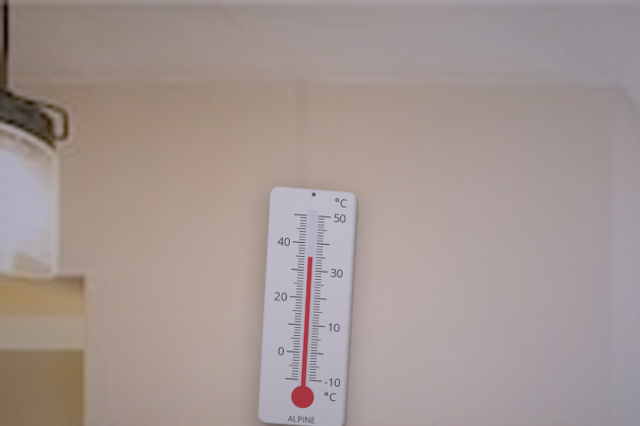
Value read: {"value": 35, "unit": "°C"}
